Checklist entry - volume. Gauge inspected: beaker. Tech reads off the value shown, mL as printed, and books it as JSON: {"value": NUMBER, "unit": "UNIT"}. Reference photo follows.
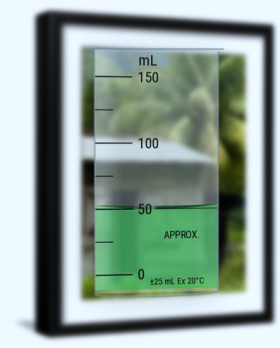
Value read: {"value": 50, "unit": "mL"}
